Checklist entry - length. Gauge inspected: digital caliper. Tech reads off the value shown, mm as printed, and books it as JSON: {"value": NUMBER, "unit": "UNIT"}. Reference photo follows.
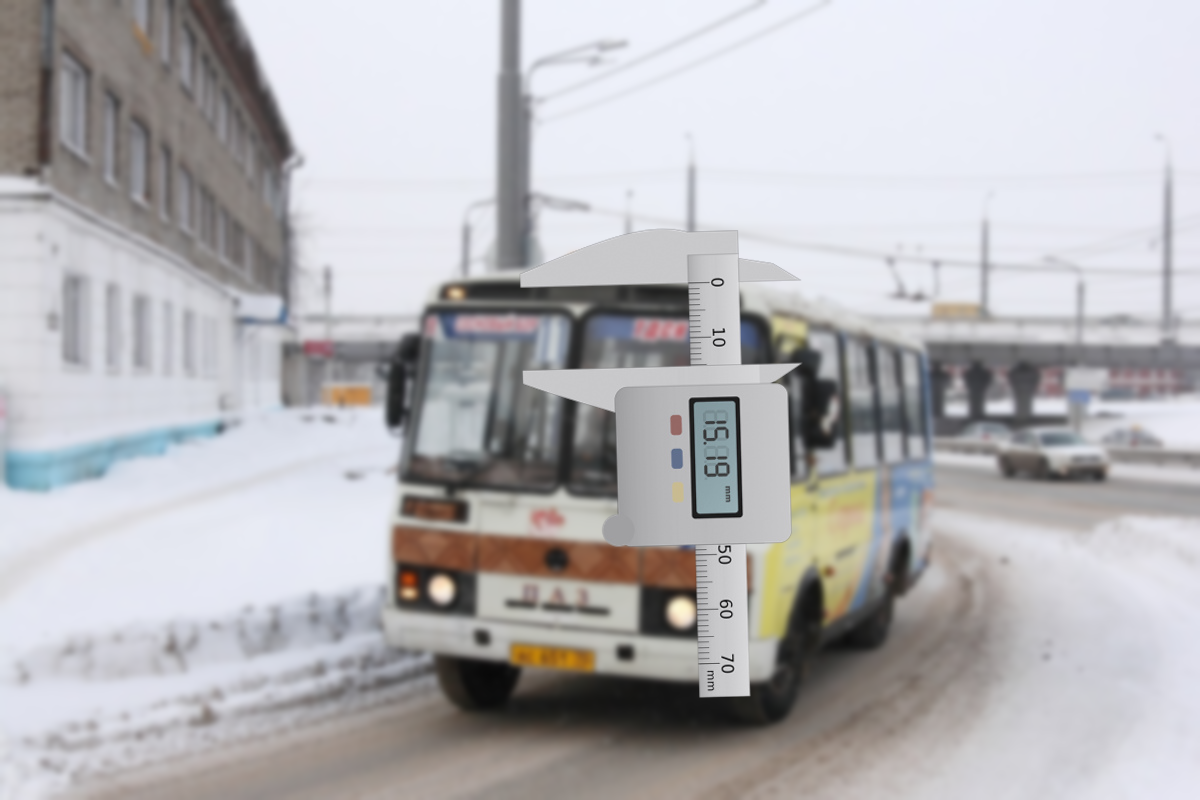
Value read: {"value": 15.19, "unit": "mm"}
